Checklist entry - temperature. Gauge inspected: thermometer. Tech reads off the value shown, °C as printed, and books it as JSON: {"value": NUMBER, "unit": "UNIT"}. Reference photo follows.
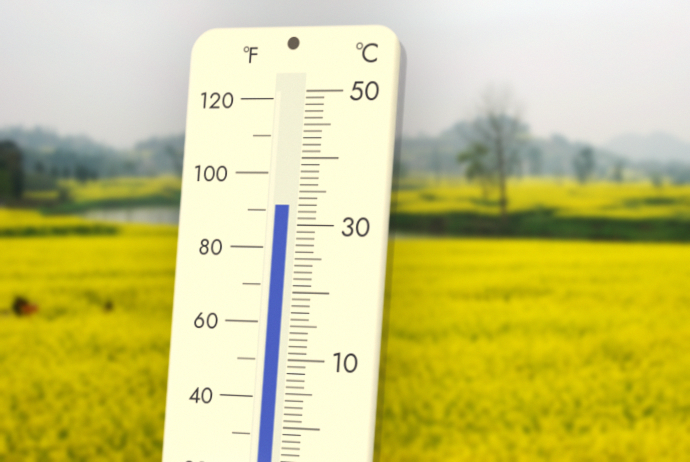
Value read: {"value": 33, "unit": "°C"}
